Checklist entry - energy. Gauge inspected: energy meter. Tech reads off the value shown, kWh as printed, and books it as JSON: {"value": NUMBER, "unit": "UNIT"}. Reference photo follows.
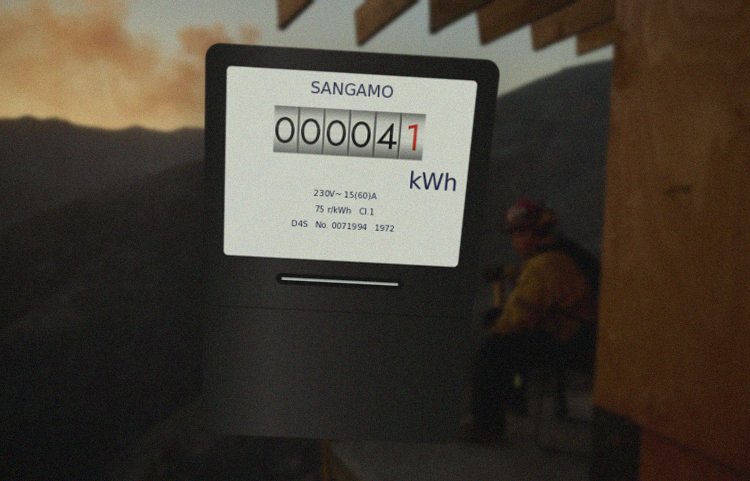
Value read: {"value": 4.1, "unit": "kWh"}
